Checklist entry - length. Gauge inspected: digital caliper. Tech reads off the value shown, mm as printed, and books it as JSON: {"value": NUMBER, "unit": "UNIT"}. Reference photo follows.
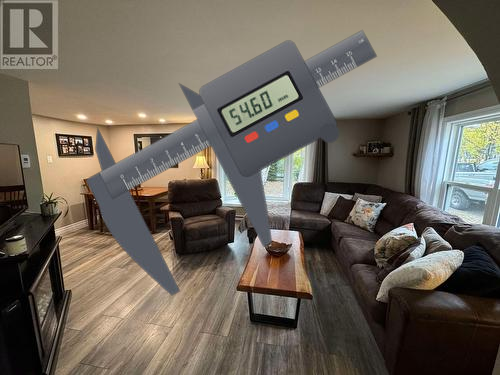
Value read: {"value": 54.60, "unit": "mm"}
